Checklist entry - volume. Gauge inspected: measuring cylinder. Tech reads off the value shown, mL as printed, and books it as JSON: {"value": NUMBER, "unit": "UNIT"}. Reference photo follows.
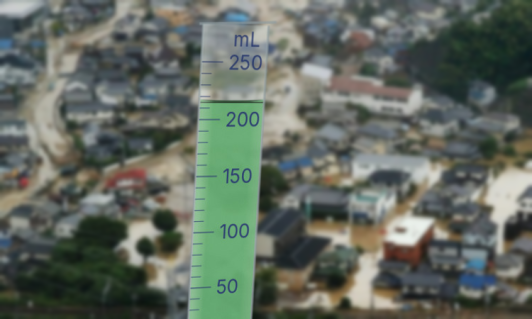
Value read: {"value": 215, "unit": "mL"}
